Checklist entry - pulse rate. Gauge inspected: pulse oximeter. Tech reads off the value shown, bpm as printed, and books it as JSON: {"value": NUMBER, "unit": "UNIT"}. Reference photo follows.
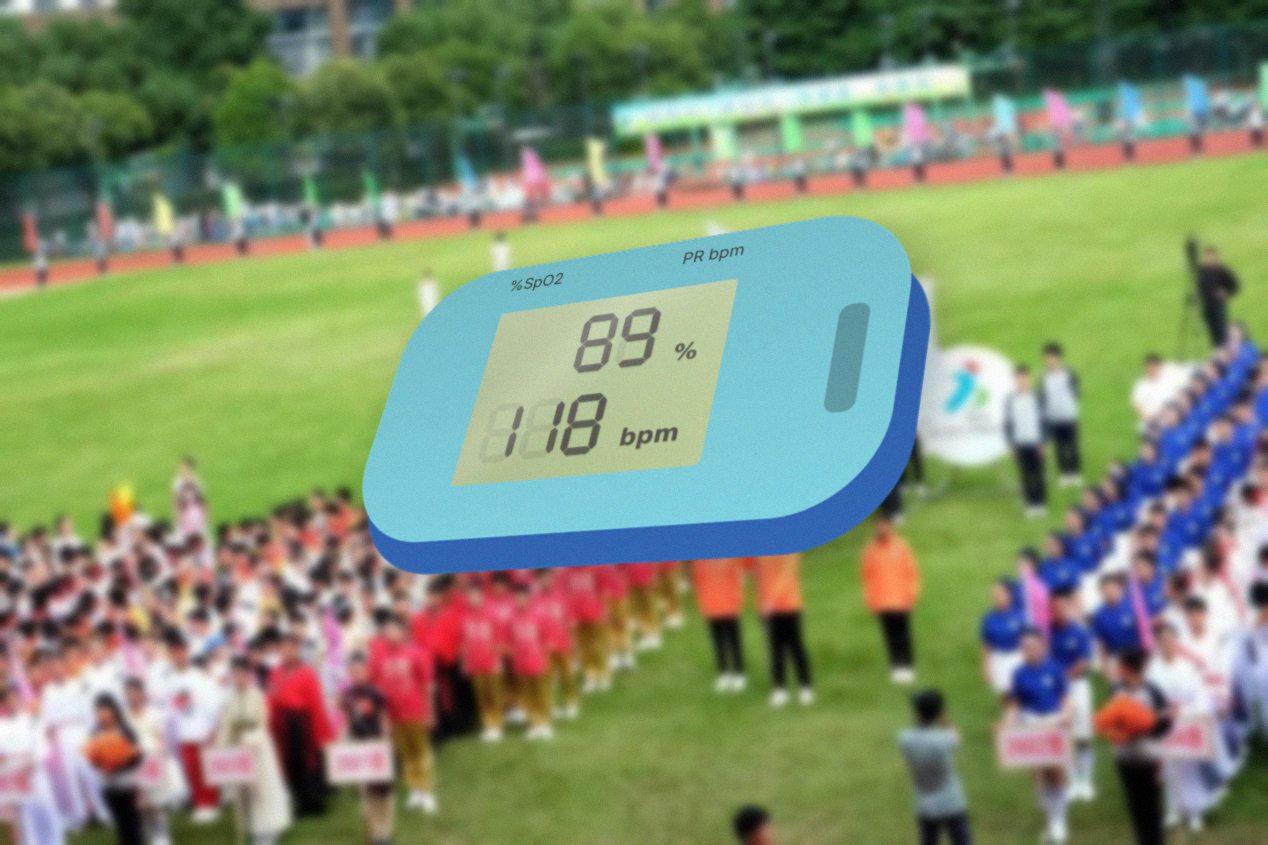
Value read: {"value": 118, "unit": "bpm"}
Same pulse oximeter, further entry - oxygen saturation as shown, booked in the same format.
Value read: {"value": 89, "unit": "%"}
